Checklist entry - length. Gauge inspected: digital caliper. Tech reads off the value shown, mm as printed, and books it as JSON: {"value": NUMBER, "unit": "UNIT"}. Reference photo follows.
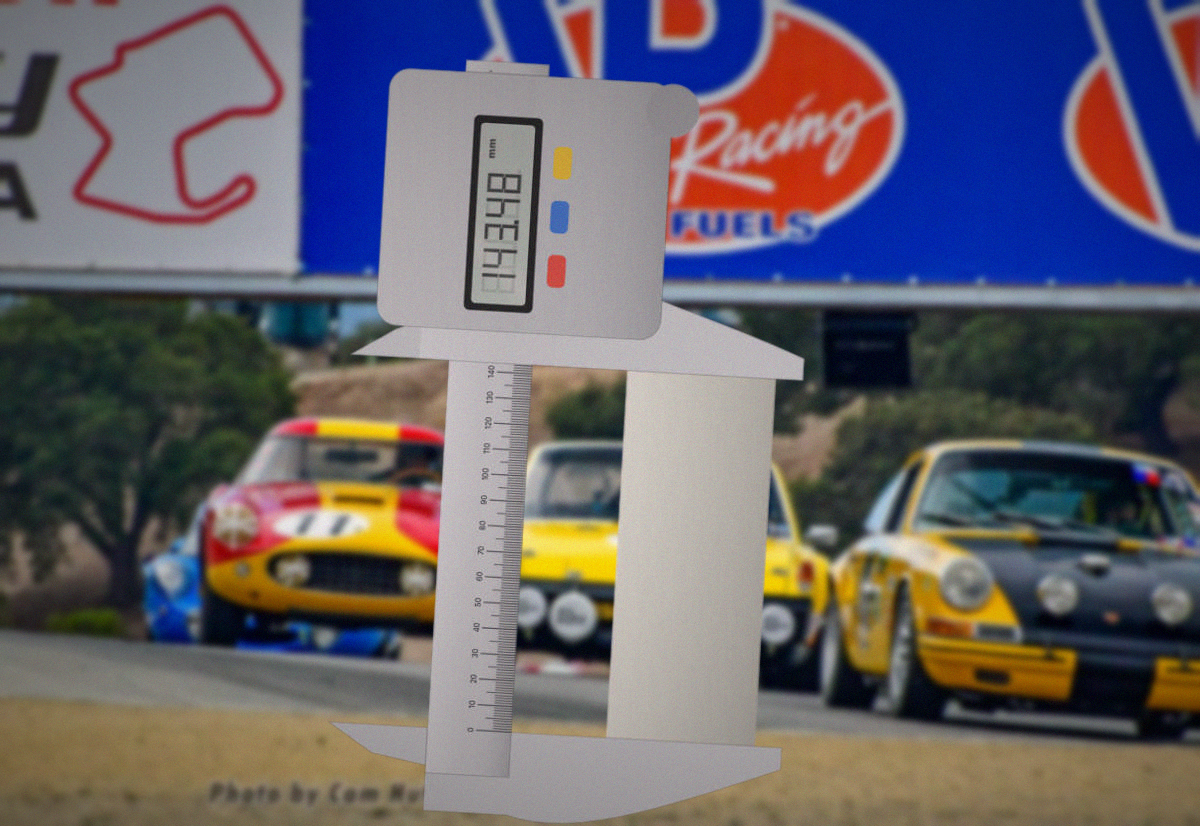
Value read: {"value": 143.48, "unit": "mm"}
